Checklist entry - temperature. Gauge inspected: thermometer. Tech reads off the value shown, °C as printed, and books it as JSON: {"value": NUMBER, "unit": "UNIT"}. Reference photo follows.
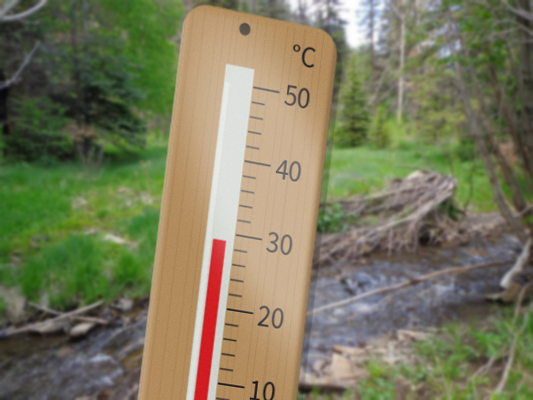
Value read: {"value": 29, "unit": "°C"}
